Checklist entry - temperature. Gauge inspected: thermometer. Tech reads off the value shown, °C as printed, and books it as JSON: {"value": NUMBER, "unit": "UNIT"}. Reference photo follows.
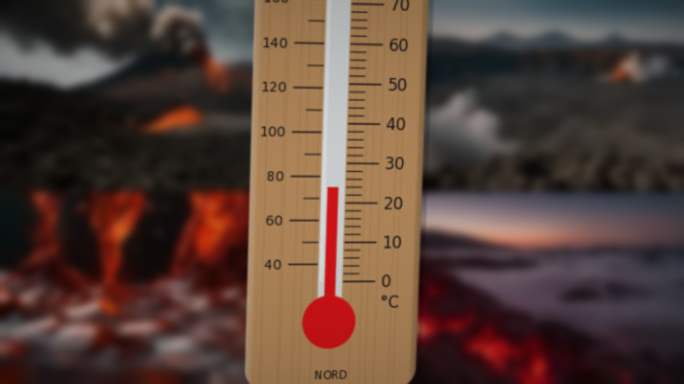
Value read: {"value": 24, "unit": "°C"}
